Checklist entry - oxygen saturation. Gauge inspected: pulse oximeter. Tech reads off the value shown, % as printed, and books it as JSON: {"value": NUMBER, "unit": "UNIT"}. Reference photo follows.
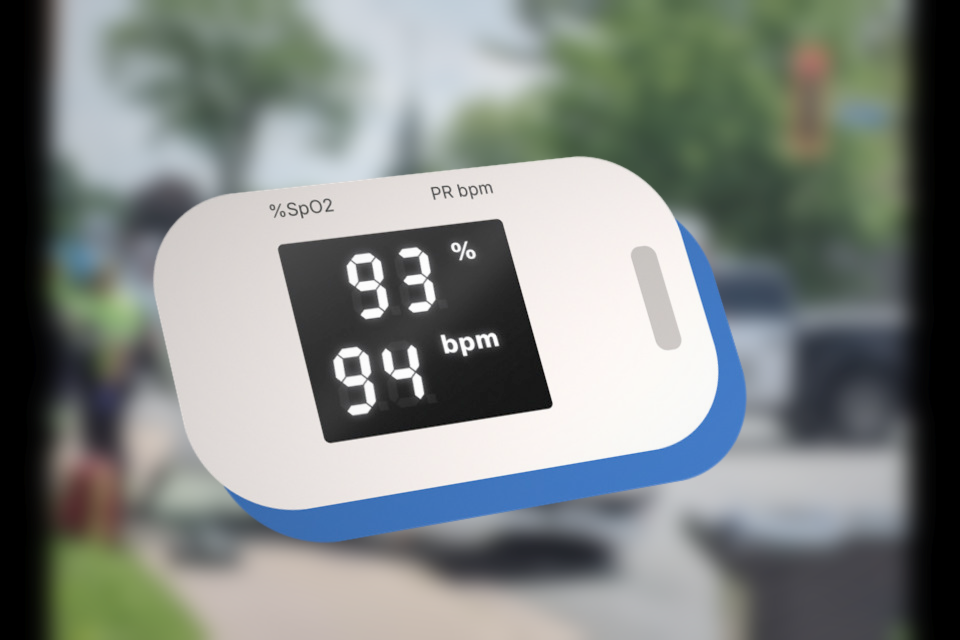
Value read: {"value": 93, "unit": "%"}
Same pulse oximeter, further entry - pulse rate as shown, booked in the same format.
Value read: {"value": 94, "unit": "bpm"}
